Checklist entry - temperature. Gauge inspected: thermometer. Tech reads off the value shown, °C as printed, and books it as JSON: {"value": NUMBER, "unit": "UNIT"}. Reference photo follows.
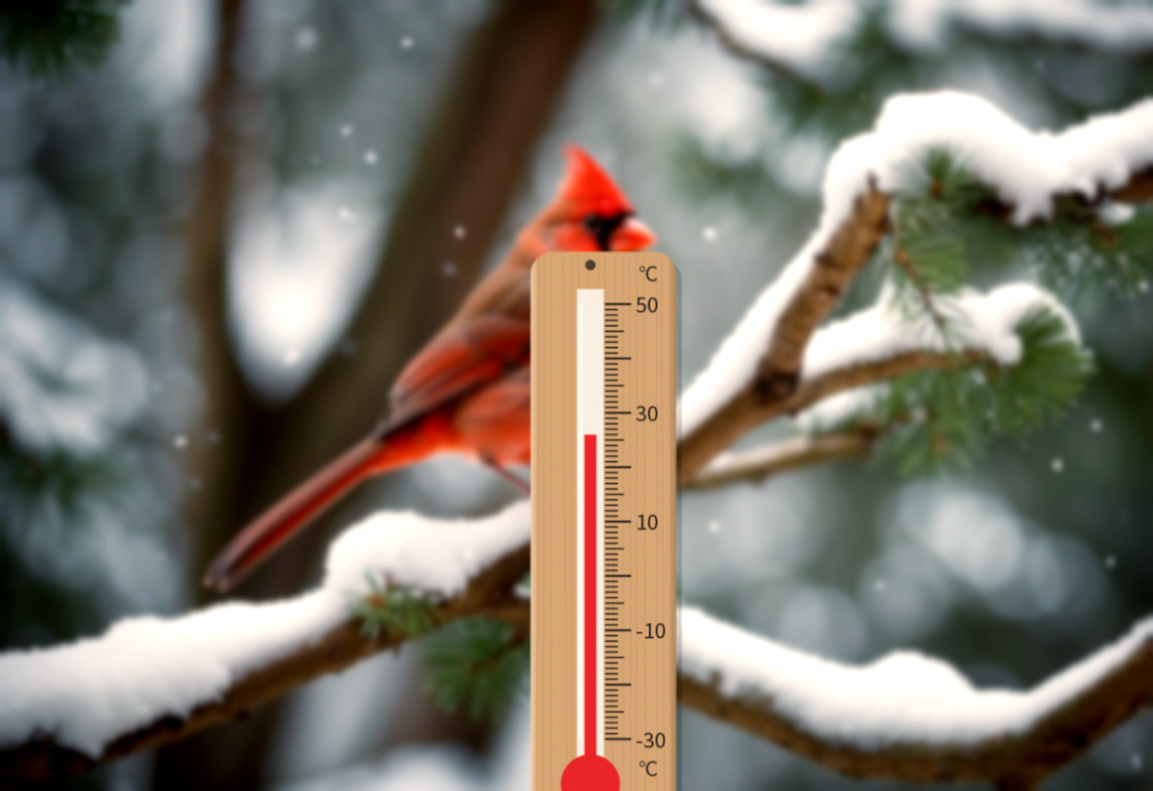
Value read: {"value": 26, "unit": "°C"}
